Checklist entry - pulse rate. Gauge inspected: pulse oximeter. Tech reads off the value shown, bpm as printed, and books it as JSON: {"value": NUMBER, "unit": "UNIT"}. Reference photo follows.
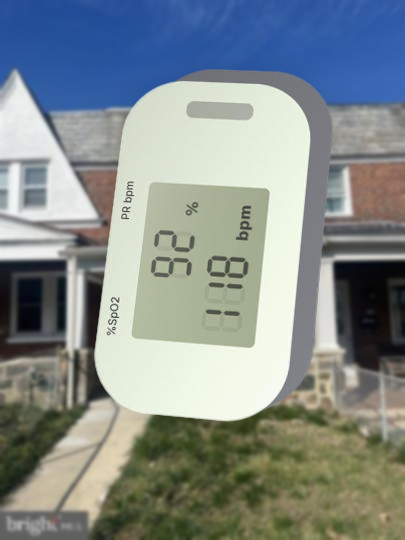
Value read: {"value": 118, "unit": "bpm"}
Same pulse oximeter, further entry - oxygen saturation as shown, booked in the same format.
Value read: {"value": 92, "unit": "%"}
